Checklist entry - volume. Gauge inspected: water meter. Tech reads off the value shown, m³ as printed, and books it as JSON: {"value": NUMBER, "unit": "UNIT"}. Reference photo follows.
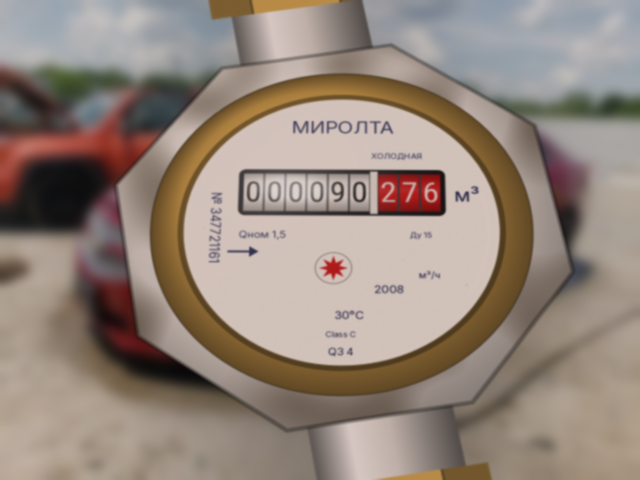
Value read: {"value": 90.276, "unit": "m³"}
